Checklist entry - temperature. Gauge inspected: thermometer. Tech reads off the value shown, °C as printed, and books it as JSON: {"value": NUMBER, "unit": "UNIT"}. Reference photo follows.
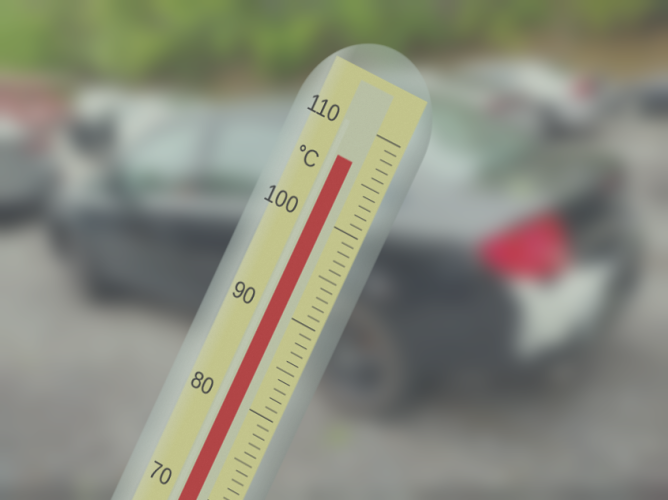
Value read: {"value": 106.5, "unit": "°C"}
